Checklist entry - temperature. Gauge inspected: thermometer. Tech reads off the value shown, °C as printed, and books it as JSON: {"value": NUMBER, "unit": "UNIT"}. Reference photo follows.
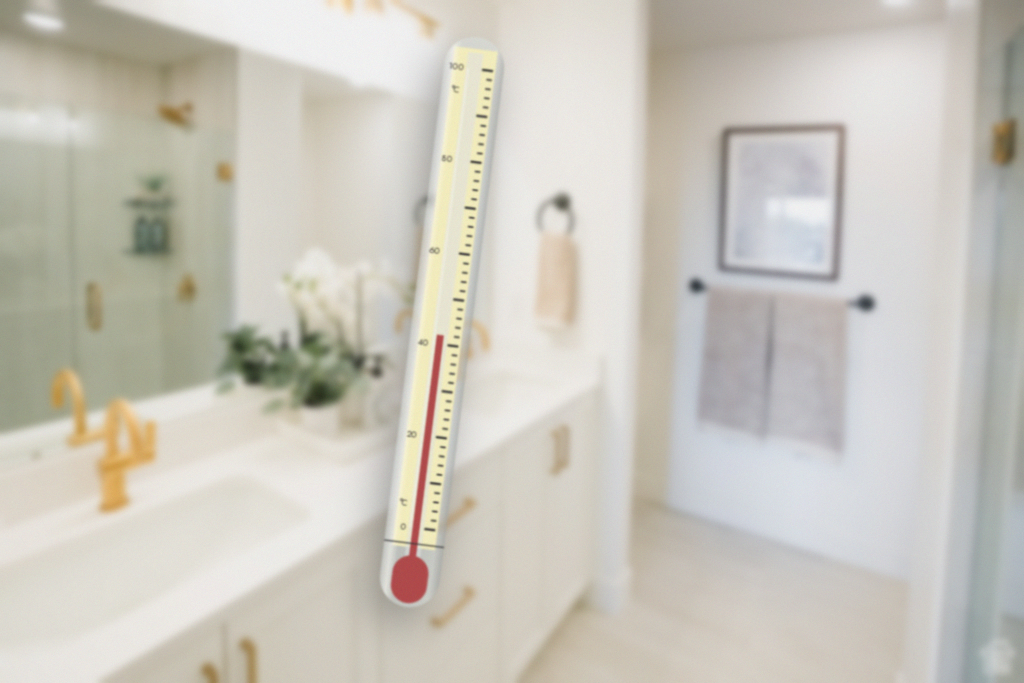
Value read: {"value": 42, "unit": "°C"}
